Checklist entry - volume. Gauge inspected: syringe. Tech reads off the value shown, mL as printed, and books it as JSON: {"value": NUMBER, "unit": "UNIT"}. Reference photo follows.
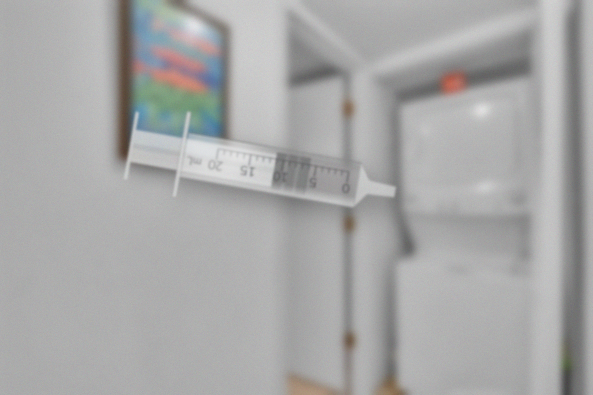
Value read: {"value": 6, "unit": "mL"}
